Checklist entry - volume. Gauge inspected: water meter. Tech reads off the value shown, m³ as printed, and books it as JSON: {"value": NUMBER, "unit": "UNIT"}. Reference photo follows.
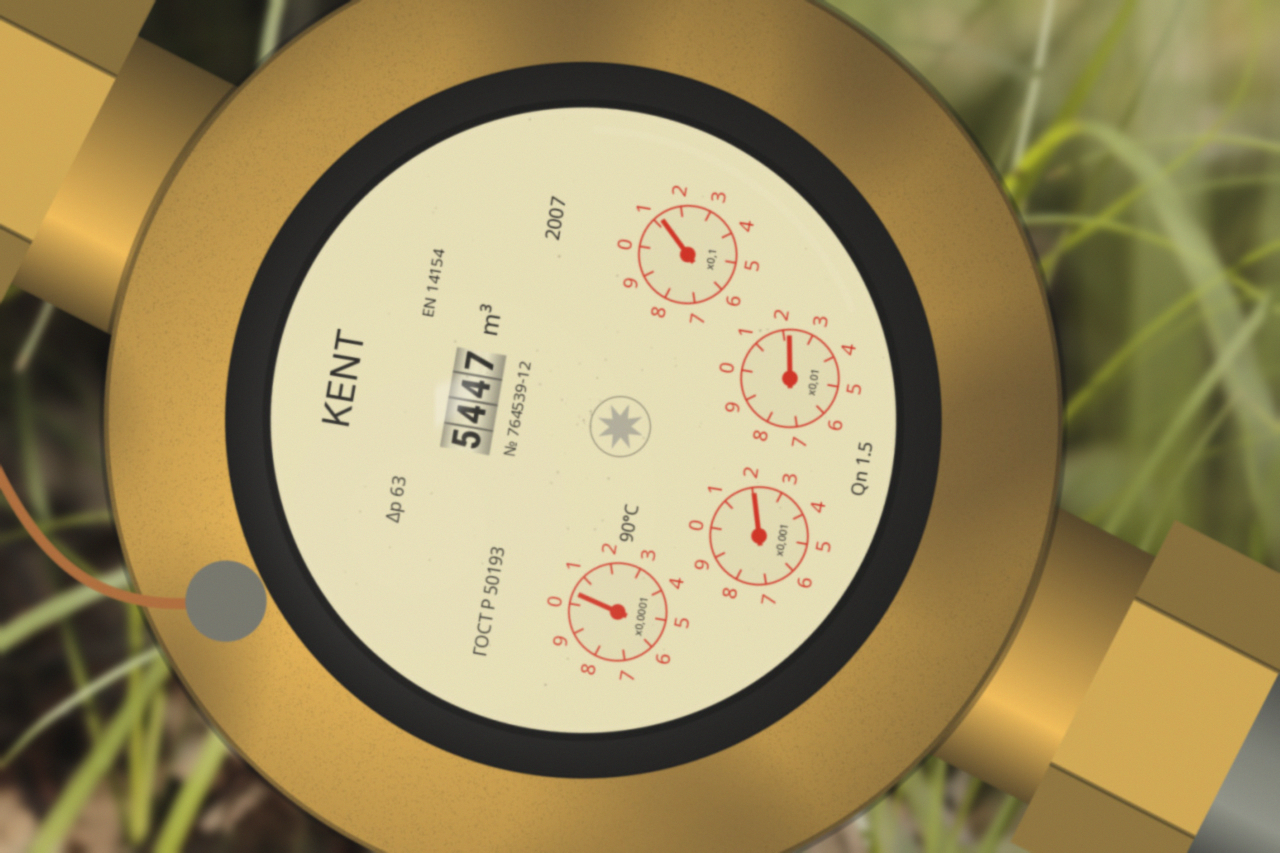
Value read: {"value": 5447.1220, "unit": "m³"}
